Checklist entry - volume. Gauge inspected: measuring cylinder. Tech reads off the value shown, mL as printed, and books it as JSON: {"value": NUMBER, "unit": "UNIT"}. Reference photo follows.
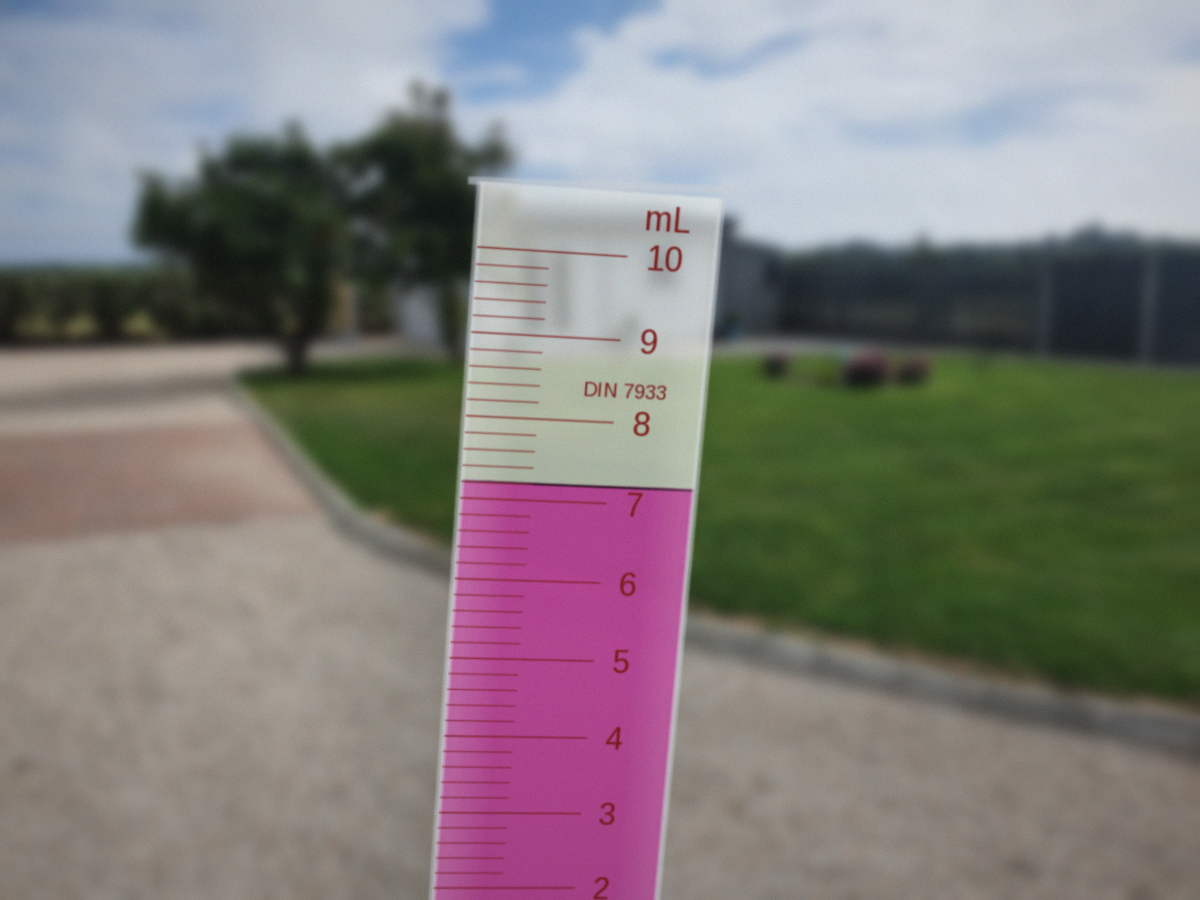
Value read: {"value": 7.2, "unit": "mL"}
